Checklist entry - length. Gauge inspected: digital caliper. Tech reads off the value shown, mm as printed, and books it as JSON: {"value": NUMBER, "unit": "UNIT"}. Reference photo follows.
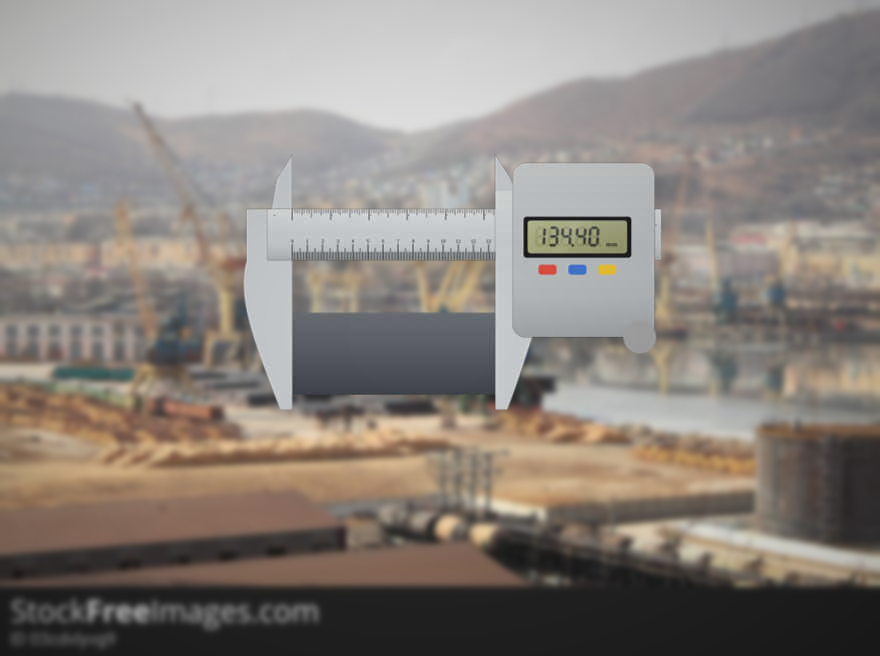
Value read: {"value": 134.40, "unit": "mm"}
